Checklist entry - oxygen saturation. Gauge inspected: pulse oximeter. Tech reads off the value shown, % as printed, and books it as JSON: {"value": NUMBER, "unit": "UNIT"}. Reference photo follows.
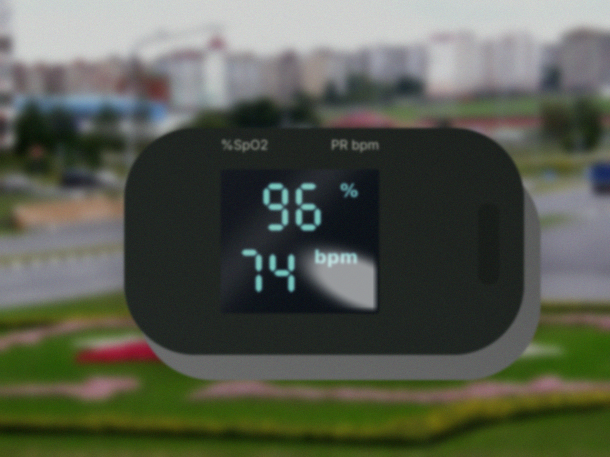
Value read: {"value": 96, "unit": "%"}
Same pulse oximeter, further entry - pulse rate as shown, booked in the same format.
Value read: {"value": 74, "unit": "bpm"}
